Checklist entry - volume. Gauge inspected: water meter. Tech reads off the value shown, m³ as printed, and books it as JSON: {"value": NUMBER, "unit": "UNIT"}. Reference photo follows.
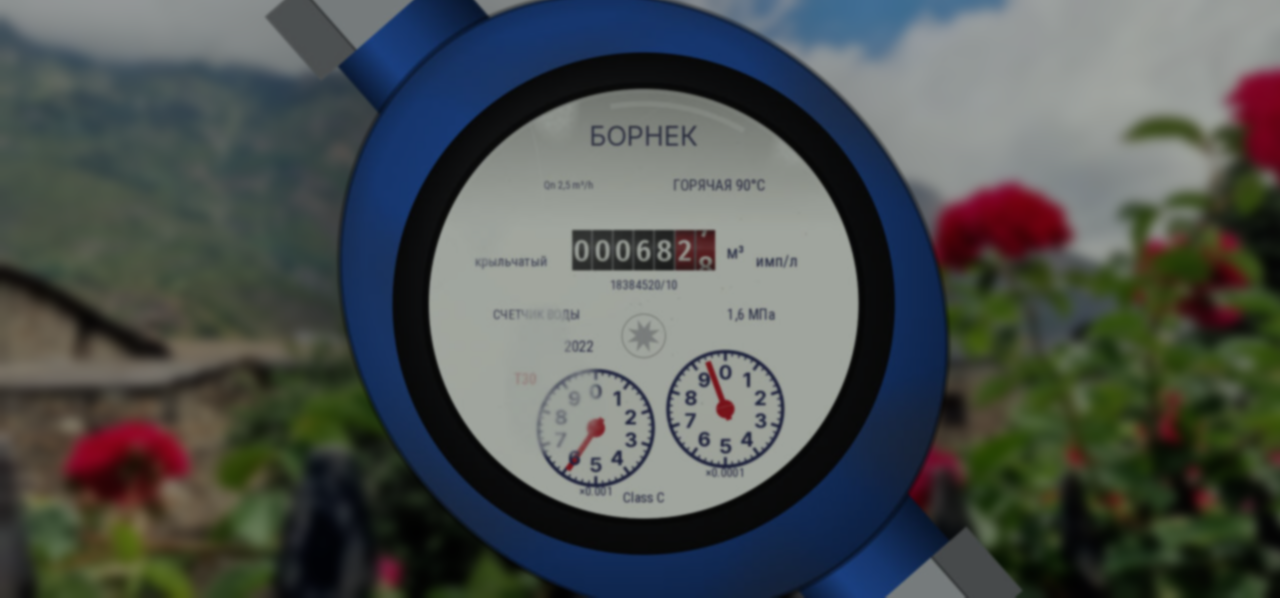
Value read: {"value": 68.2759, "unit": "m³"}
